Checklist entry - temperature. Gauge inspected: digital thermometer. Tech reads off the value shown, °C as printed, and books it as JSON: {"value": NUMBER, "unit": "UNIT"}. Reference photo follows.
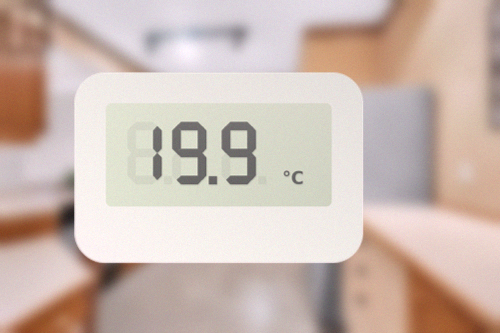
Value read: {"value": 19.9, "unit": "°C"}
